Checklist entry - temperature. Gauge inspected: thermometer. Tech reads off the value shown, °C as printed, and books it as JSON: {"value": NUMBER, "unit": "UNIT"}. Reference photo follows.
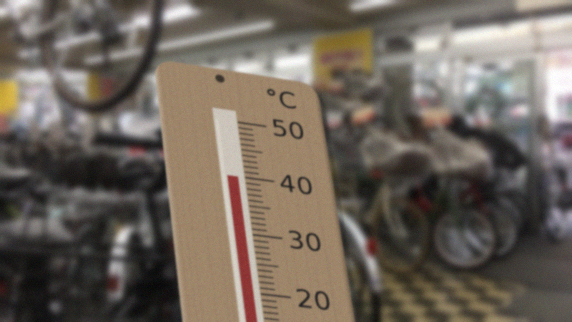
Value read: {"value": 40, "unit": "°C"}
